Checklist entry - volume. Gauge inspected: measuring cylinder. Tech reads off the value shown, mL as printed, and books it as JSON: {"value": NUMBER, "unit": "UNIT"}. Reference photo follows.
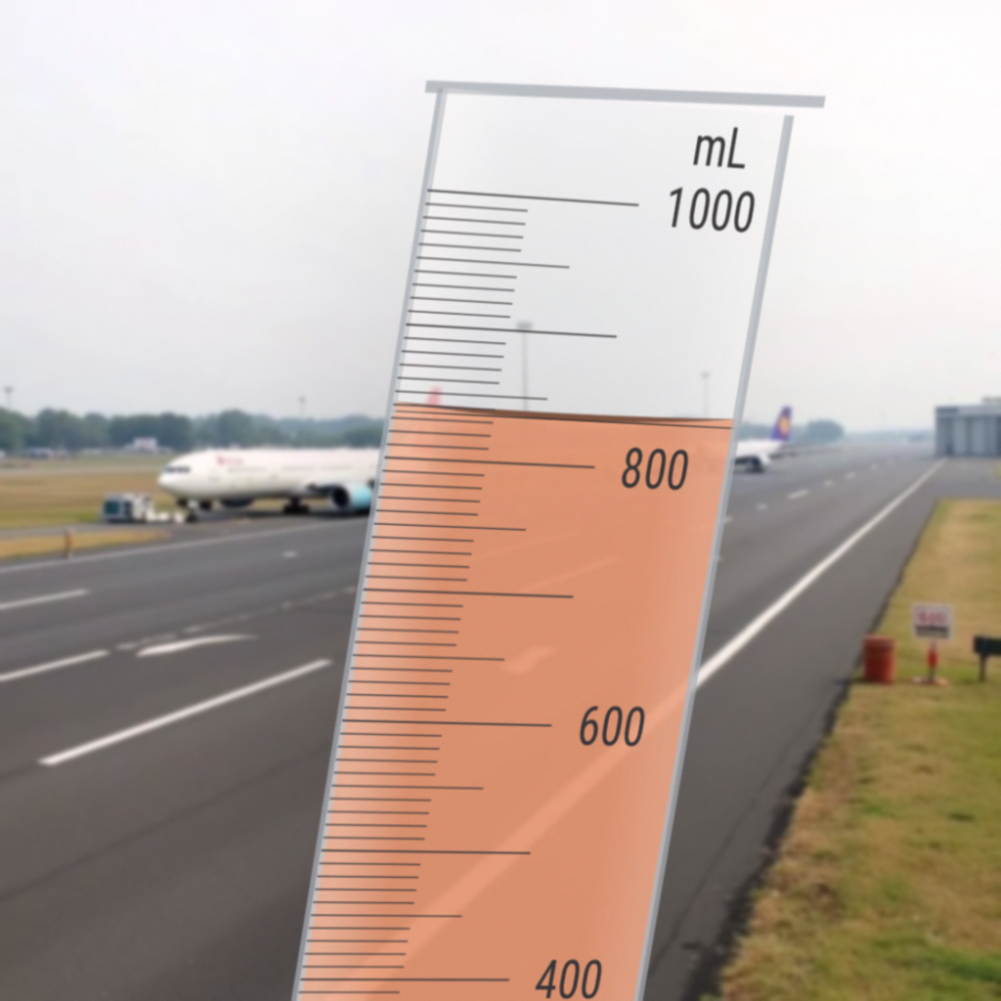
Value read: {"value": 835, "unit": "mL"}
